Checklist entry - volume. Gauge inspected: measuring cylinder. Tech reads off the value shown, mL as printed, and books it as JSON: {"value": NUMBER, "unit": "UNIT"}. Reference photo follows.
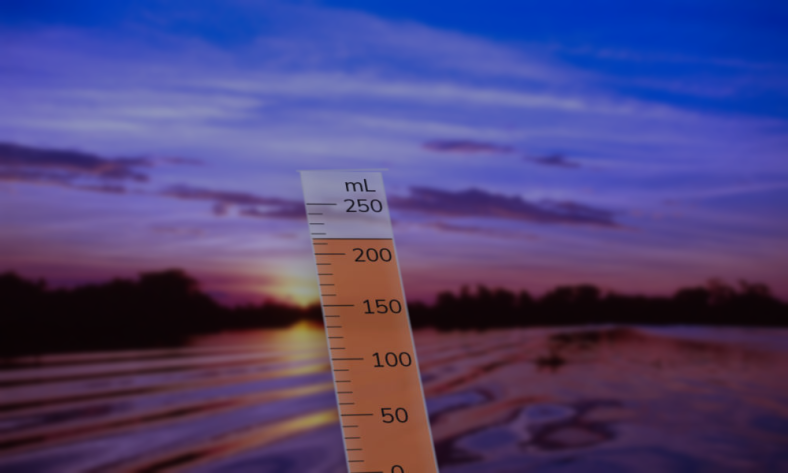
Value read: {"value": 215, "unit": "mL"}
